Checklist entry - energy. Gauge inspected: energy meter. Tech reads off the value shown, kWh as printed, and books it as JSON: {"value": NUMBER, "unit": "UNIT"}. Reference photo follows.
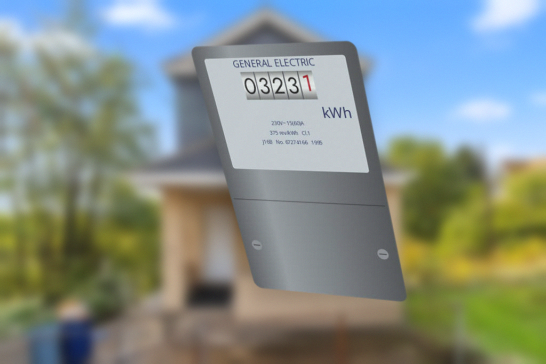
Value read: {"value": 323.1, "unit": "kWh"}
